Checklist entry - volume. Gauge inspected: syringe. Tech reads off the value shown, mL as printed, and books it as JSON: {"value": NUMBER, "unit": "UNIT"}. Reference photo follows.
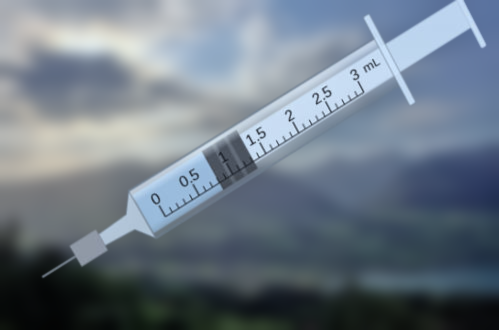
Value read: {"value": 0.8, "unit": "mL"}
